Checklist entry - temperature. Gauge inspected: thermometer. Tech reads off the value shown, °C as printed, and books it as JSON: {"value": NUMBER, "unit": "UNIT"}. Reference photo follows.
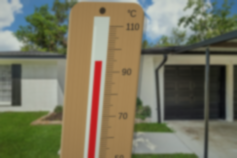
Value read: {"value": 95, "unit": "°C"}
